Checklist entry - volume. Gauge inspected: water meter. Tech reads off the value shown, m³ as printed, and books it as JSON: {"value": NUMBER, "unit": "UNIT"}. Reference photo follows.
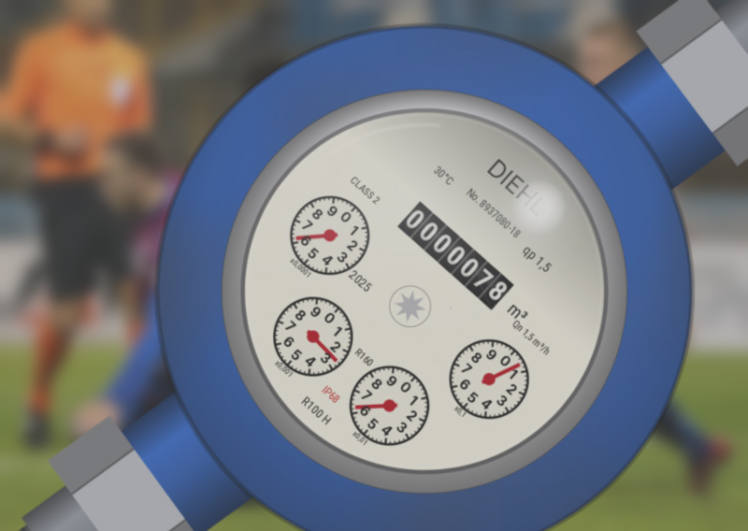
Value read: {"value": 78.0626, "unit": "m³"}
